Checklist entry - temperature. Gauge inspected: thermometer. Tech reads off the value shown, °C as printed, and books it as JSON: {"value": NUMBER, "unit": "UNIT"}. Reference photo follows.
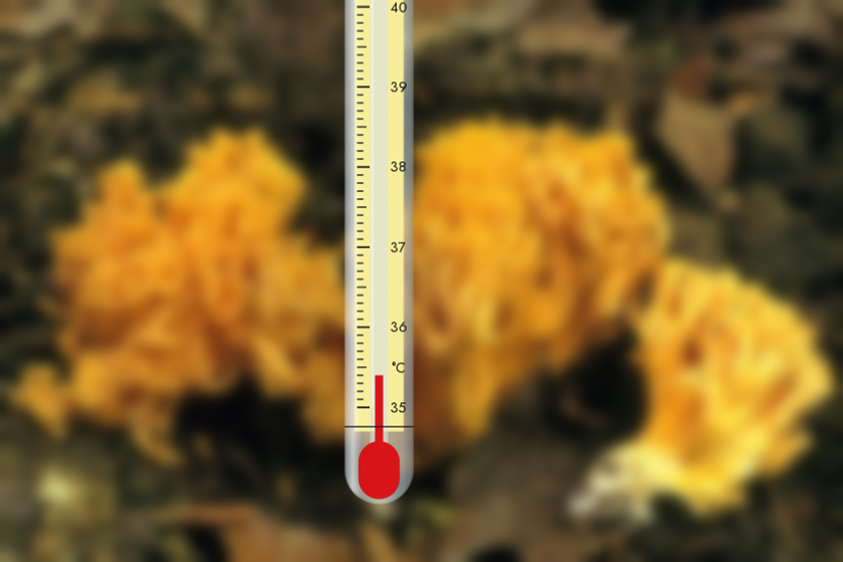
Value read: {"value": 35.4, "unit": "°C"}
